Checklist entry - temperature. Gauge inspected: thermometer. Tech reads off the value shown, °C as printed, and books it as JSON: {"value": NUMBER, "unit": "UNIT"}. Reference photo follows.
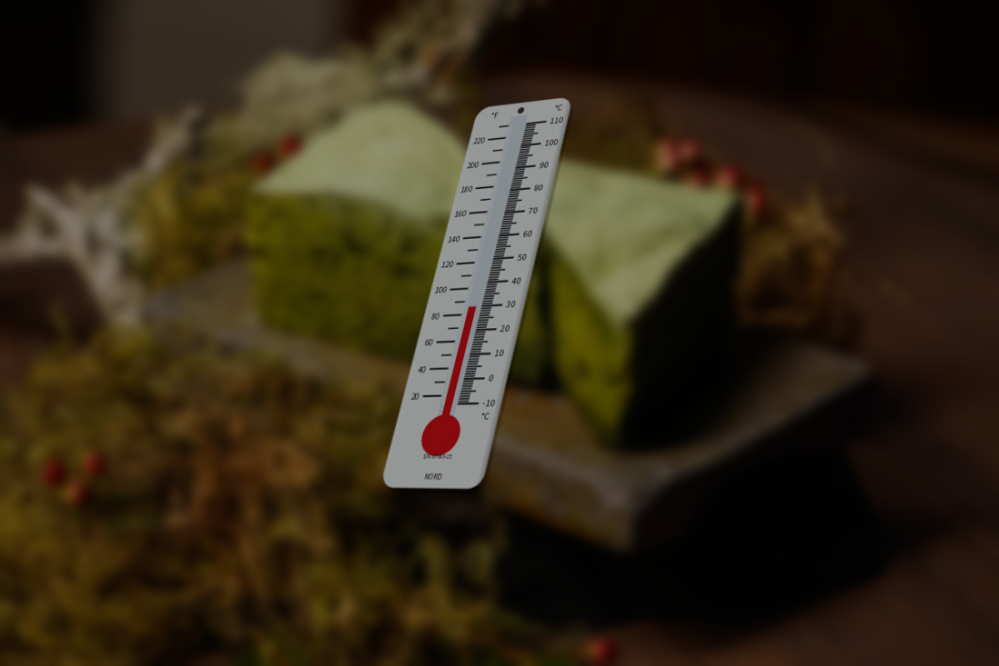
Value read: {"value": 30, "unit": "°C"}
